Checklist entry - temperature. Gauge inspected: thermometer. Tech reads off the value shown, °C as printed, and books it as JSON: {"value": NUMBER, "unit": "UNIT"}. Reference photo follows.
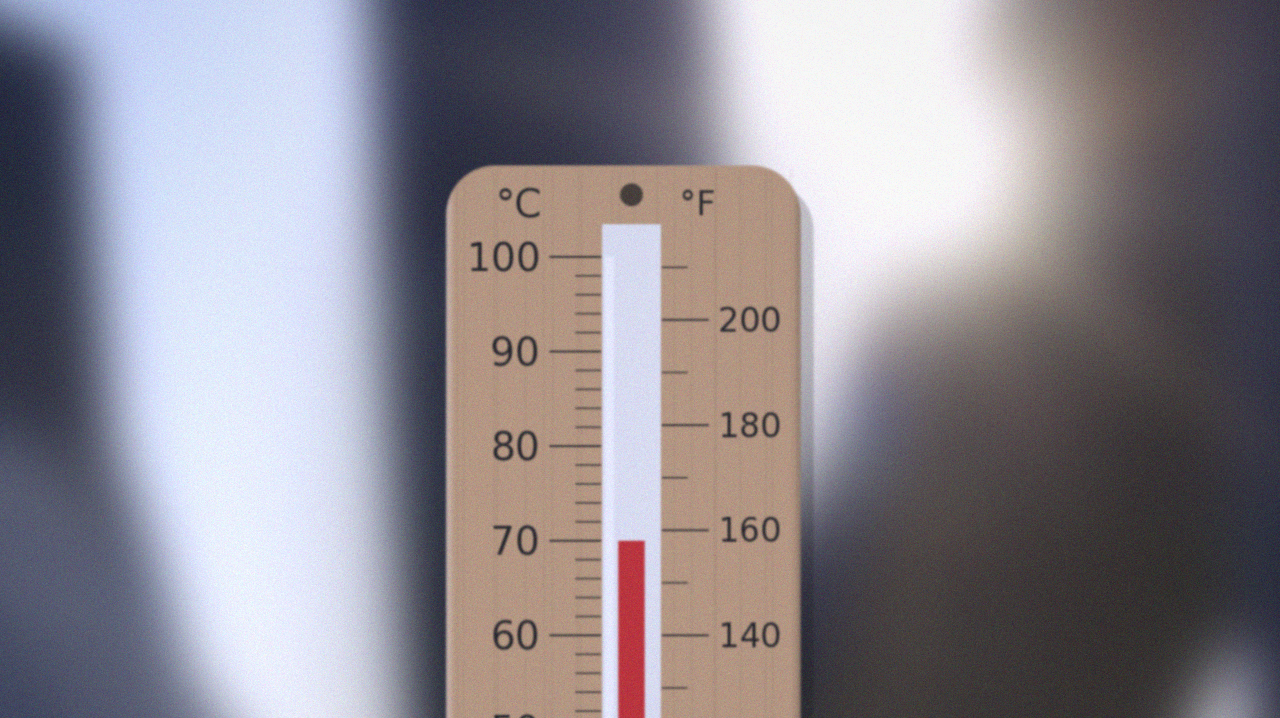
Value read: {"value": 70, "unit": "°C"}
